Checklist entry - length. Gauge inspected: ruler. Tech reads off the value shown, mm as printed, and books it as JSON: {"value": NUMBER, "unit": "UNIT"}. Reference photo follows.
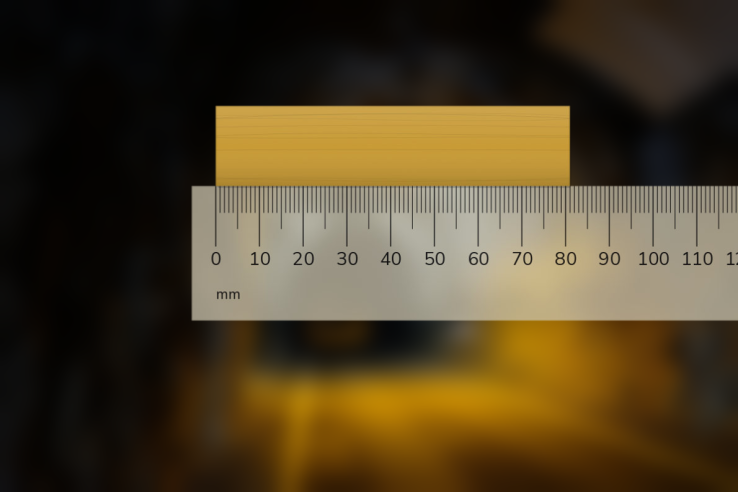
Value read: {"value": 81, "unit": "mm"}
